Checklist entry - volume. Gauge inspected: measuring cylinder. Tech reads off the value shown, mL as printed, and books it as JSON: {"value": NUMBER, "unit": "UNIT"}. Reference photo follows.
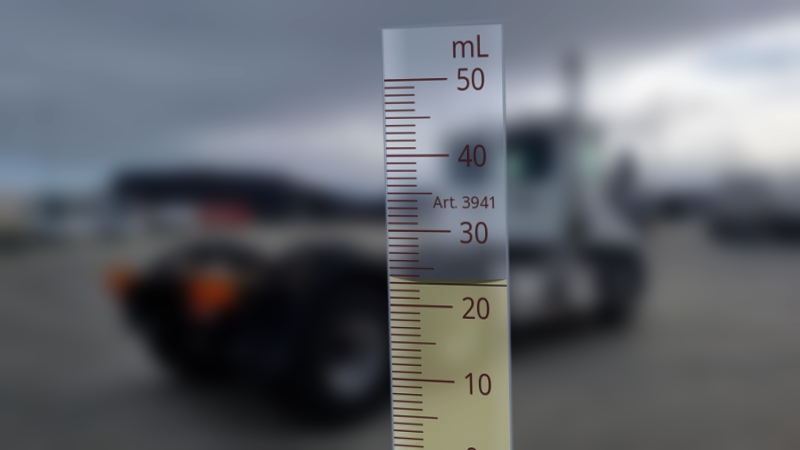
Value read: {"value": 23, "unit": "mL"}
